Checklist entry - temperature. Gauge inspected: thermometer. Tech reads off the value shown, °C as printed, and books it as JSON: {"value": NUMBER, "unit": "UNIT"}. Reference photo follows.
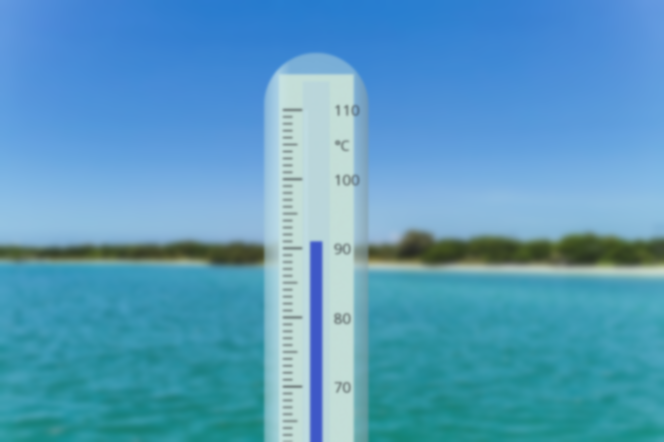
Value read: {"value": 91, "unit": "°C"}
